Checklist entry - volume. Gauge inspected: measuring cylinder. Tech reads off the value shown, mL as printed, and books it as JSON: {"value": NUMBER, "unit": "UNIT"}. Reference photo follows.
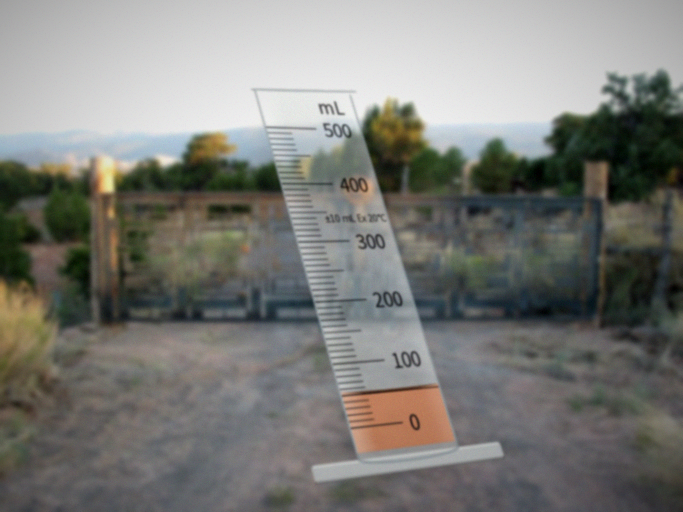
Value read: {"value": 50, "unit": "mL"}
